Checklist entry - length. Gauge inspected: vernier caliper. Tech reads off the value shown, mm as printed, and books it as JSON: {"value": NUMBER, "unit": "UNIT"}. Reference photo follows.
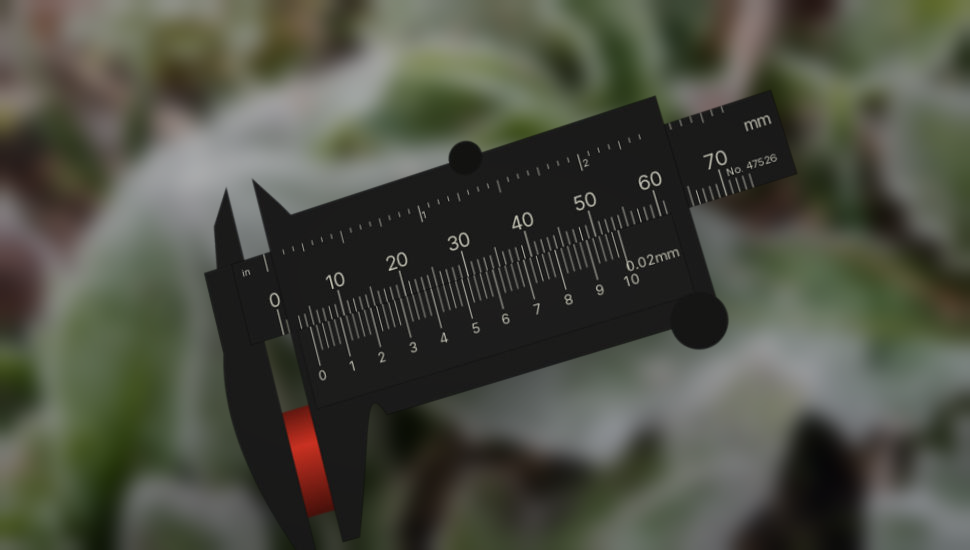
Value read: {"value": 4.4, "unit": "mm"}
